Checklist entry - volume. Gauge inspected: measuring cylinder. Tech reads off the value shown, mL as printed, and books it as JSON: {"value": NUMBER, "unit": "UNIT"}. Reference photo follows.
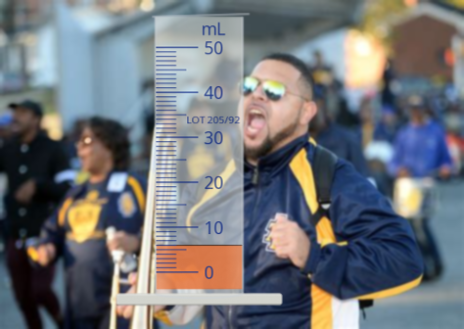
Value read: {"value": 6, "unit": "mL"}
